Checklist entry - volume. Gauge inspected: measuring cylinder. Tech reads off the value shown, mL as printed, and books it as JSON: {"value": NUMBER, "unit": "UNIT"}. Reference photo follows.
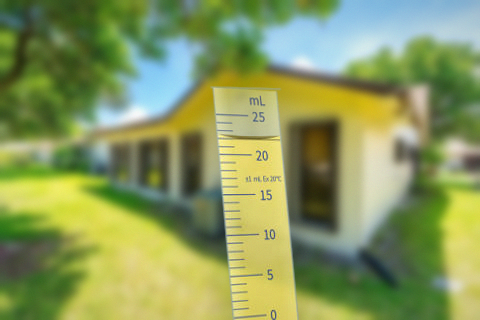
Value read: {"value": 22, "unit": "mL"}
